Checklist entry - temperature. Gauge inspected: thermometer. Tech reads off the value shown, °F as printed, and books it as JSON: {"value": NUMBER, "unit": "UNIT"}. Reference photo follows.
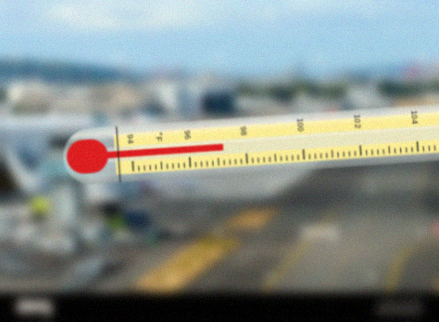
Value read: {"value": 97.2, "unit": "°F"}
